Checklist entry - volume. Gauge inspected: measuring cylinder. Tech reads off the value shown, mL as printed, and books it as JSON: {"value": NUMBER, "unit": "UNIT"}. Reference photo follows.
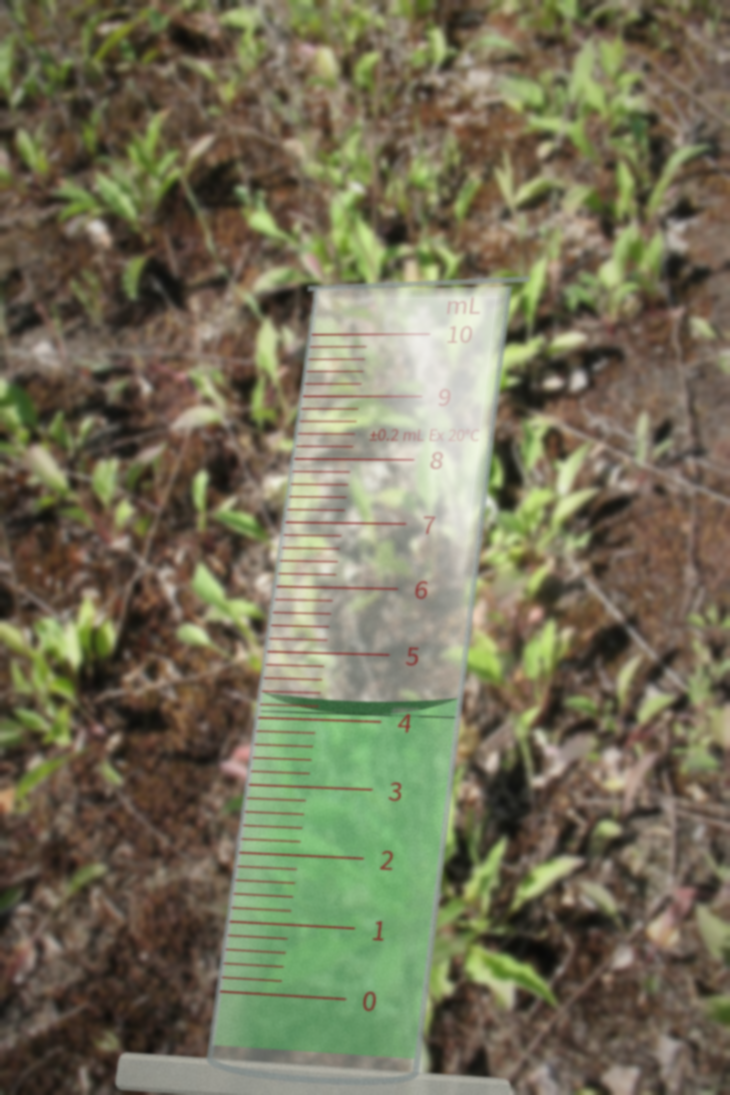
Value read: {"value": 4.1, "unit": "mL"}
